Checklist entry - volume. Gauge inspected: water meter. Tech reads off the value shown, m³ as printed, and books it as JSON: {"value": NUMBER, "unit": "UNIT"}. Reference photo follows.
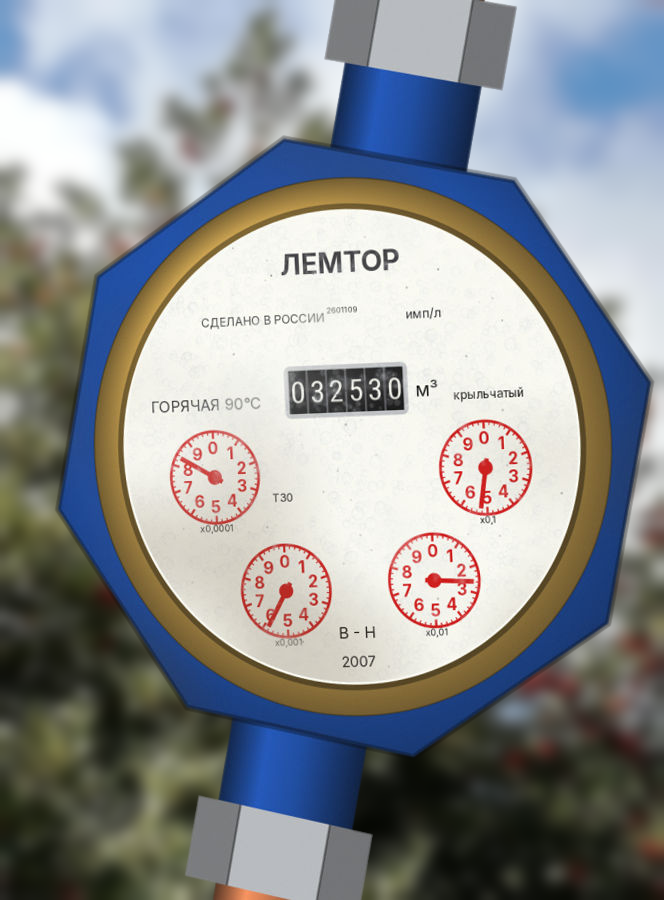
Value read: {"value": 32530.5258, "unit": "m³"}
